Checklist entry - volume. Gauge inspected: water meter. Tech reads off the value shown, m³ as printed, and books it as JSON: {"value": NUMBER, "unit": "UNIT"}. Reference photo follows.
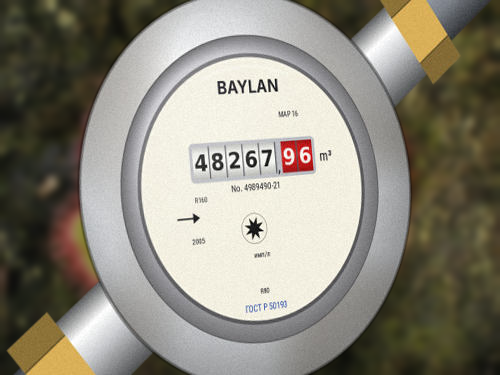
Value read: {"value": 48267.96, "unit": "m³"}
